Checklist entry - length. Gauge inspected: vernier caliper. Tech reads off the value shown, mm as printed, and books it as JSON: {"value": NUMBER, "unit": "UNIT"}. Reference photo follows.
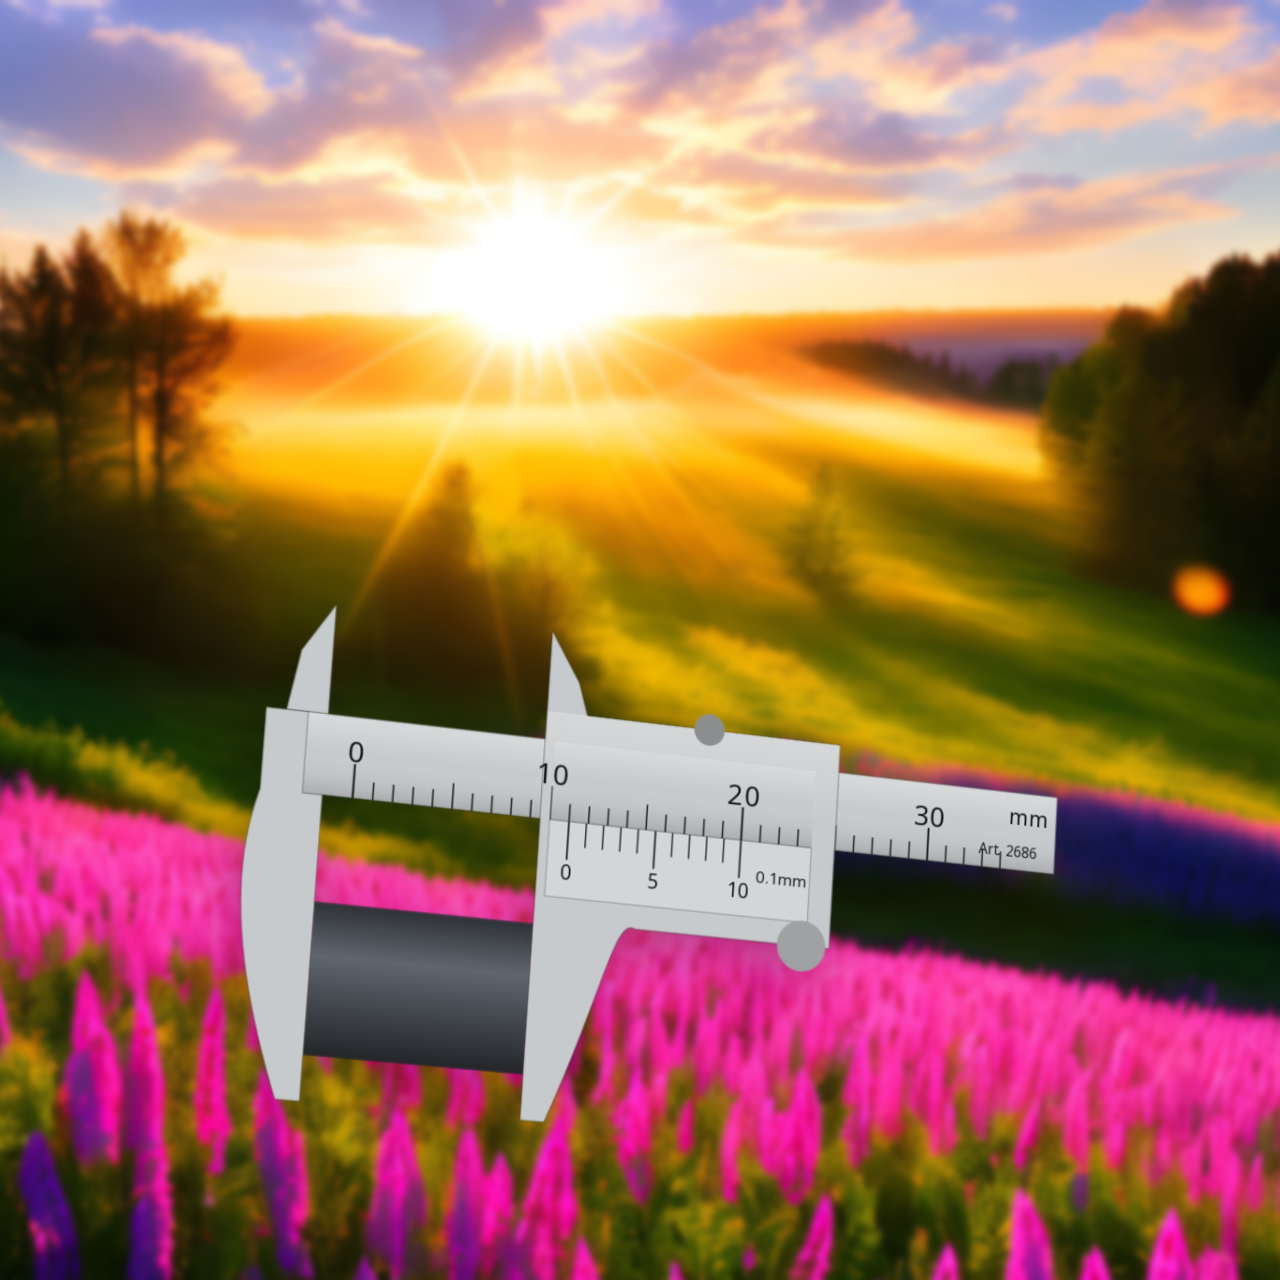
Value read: {"value": 11.0, "unit": "mm"}
